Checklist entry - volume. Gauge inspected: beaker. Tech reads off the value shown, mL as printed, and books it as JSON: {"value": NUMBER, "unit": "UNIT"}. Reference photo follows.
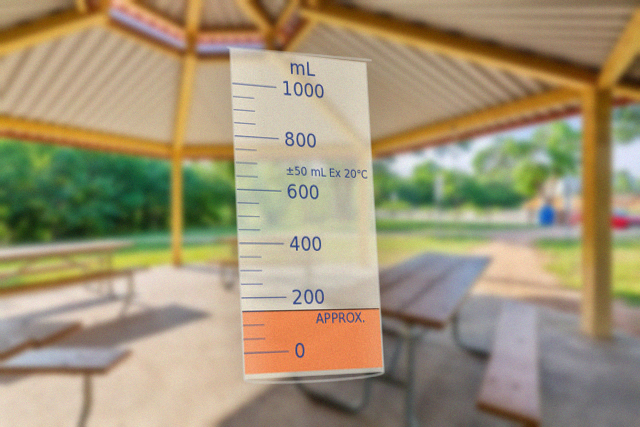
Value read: {"value": 150, "unit": "mL"}
